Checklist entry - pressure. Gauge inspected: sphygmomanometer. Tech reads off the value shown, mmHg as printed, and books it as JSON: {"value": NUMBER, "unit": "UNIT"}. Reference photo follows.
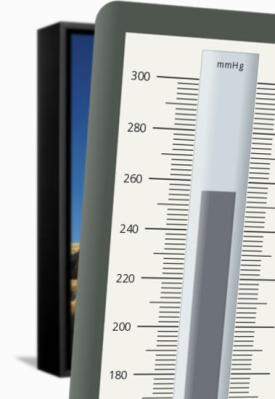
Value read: {"value": 256, "unit": "mmHg"}
